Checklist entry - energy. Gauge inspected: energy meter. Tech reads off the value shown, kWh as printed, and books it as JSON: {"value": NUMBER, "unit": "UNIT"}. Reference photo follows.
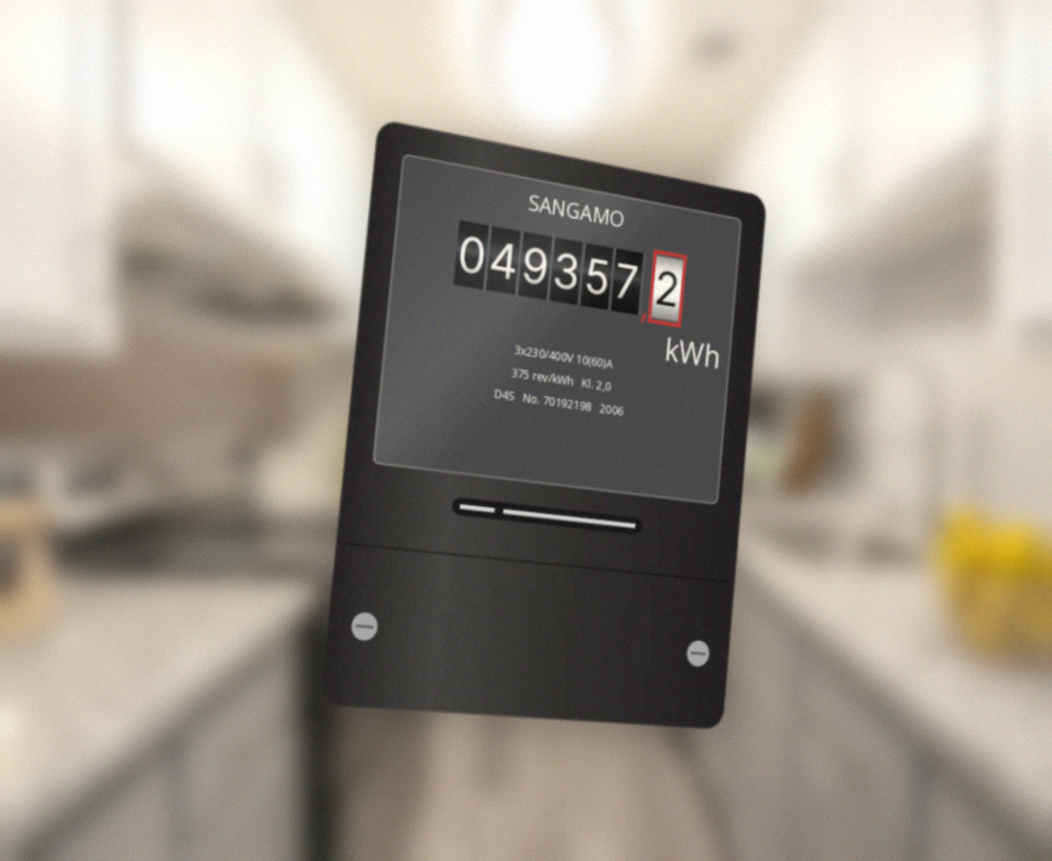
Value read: {"value": 49357.2, "unit": "kWh"}
